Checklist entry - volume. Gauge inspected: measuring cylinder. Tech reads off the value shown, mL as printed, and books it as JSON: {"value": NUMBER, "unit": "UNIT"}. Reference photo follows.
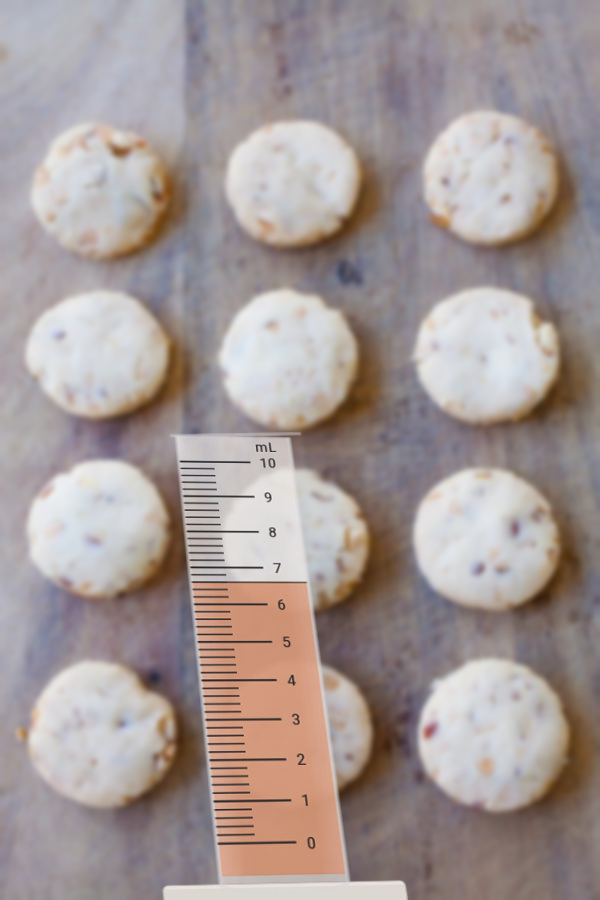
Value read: {"value": 6.6, "unit": "mL"}
